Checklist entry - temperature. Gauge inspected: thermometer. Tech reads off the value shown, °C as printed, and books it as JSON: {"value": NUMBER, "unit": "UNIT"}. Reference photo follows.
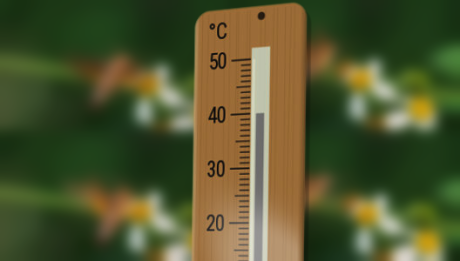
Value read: {"value": 40, "unit": "°C"}
